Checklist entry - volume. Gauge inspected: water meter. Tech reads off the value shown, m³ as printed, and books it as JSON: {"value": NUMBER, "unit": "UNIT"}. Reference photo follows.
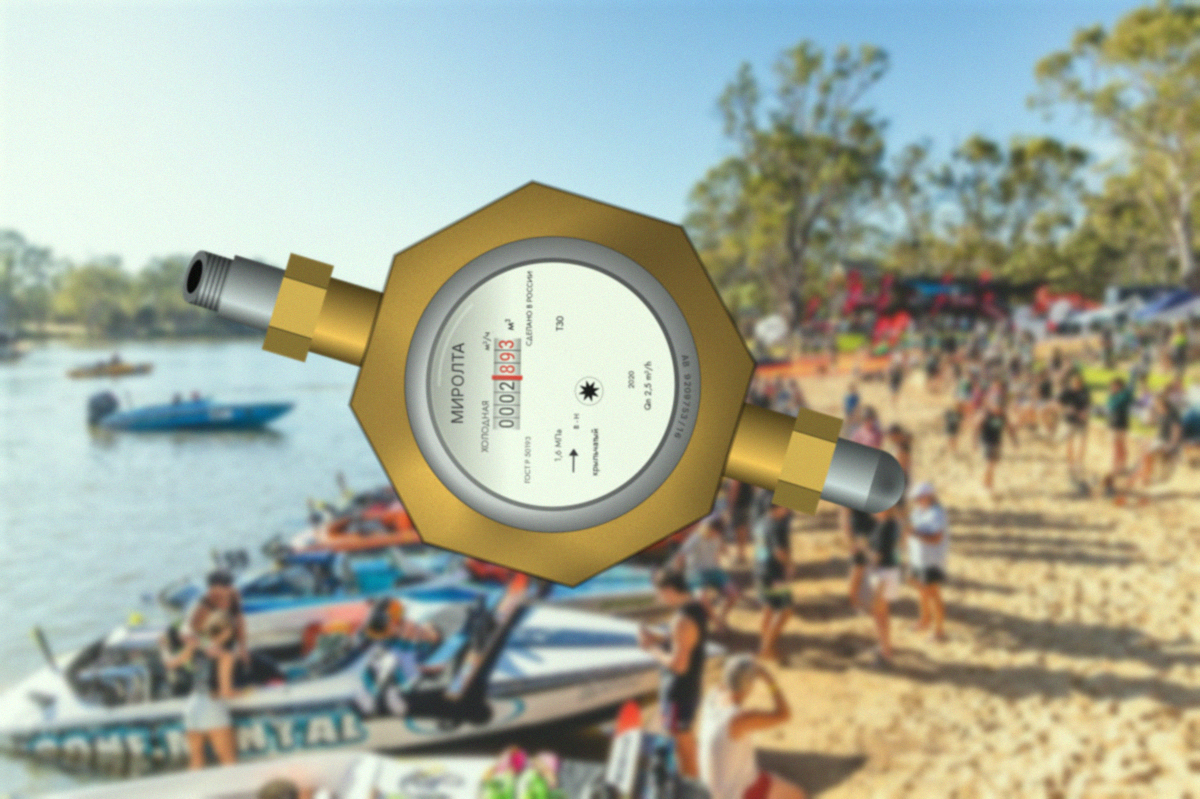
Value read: {"value": 2.893, "unit": "m³"}
